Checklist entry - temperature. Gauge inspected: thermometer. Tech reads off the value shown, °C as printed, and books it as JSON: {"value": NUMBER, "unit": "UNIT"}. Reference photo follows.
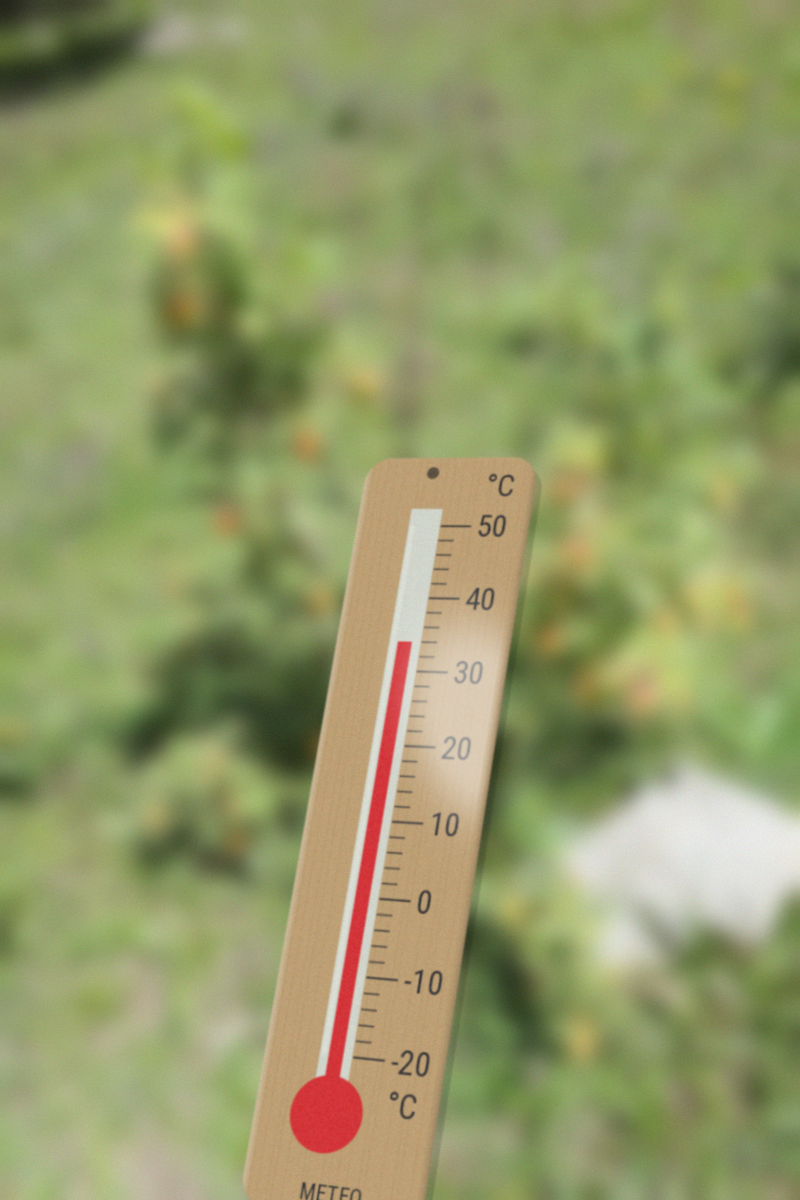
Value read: {"value": 34, "unit": "°C"}
